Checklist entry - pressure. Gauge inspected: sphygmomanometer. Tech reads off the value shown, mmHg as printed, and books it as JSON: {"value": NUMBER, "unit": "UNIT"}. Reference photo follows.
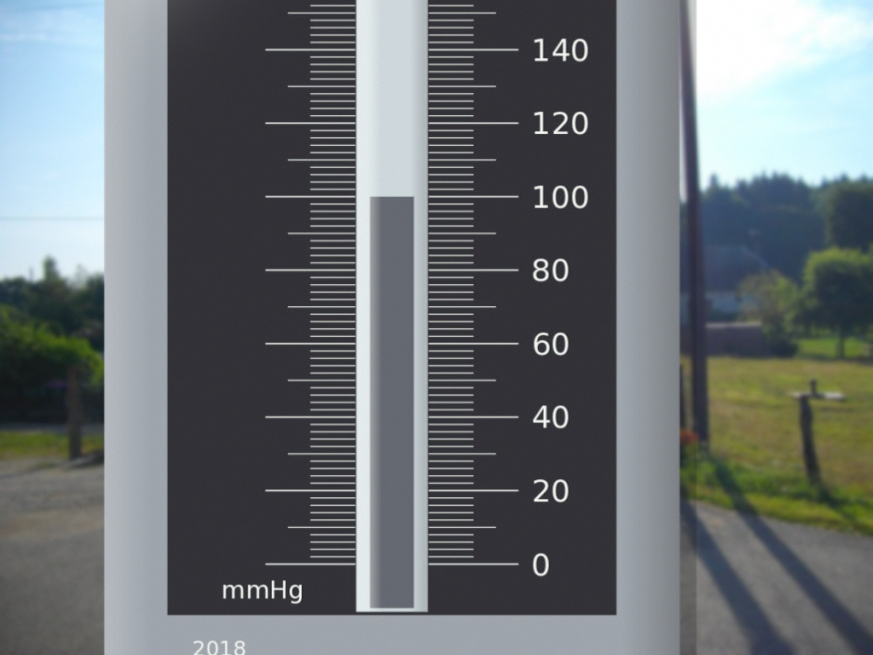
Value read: {"value": 100, "unit": "mmHg"}
